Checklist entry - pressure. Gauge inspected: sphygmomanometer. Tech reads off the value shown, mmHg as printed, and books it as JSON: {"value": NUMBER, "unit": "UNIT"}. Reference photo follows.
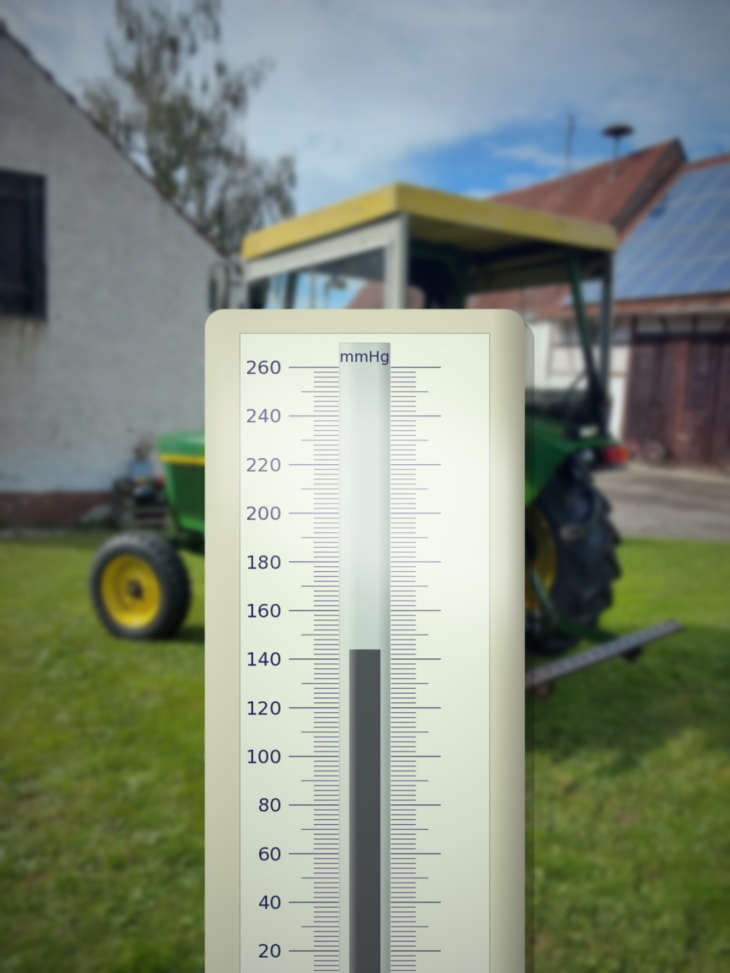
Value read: {"value": 144, "unit": "mmHg"}
